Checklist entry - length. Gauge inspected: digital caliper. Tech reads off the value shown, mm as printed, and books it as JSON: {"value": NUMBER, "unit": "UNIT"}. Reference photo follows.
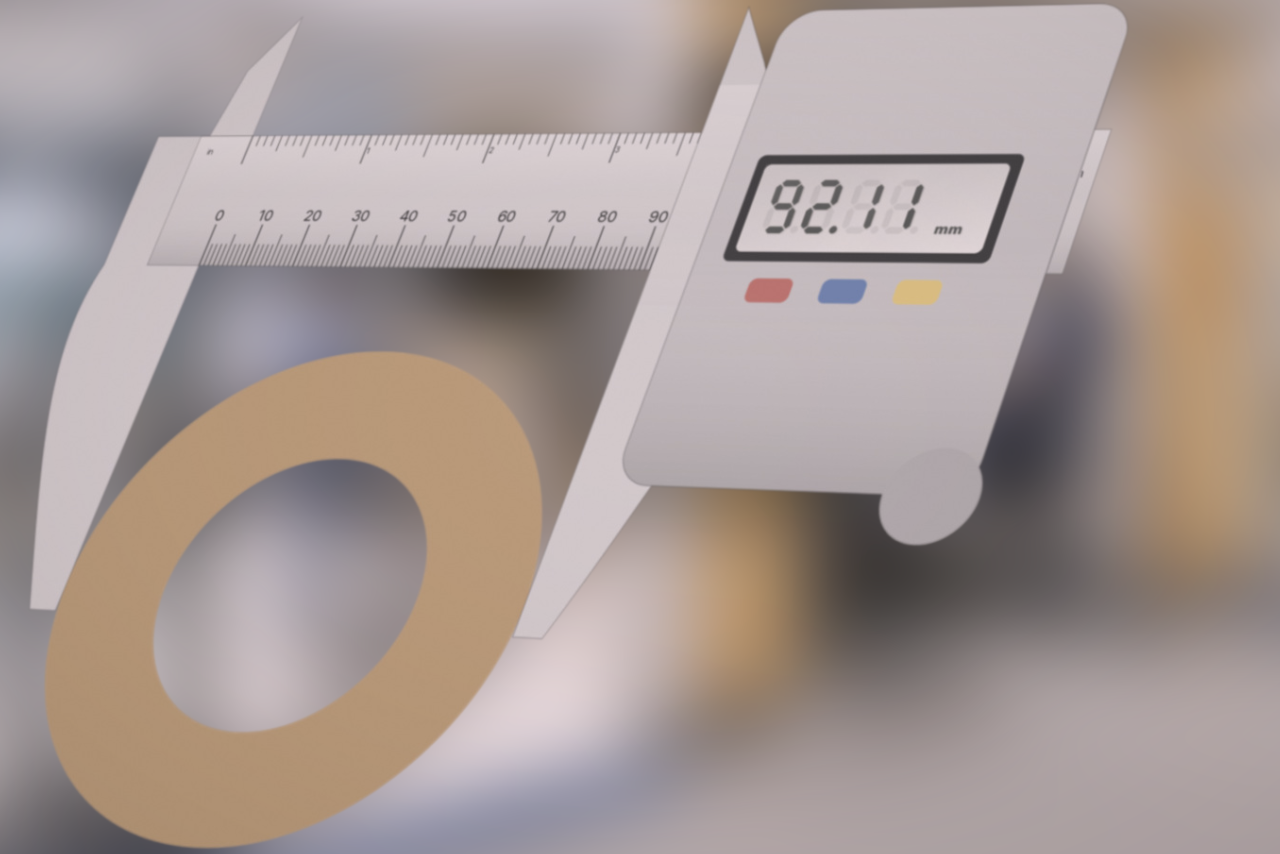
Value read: {"value": 92.11, "unit": "mm"}
